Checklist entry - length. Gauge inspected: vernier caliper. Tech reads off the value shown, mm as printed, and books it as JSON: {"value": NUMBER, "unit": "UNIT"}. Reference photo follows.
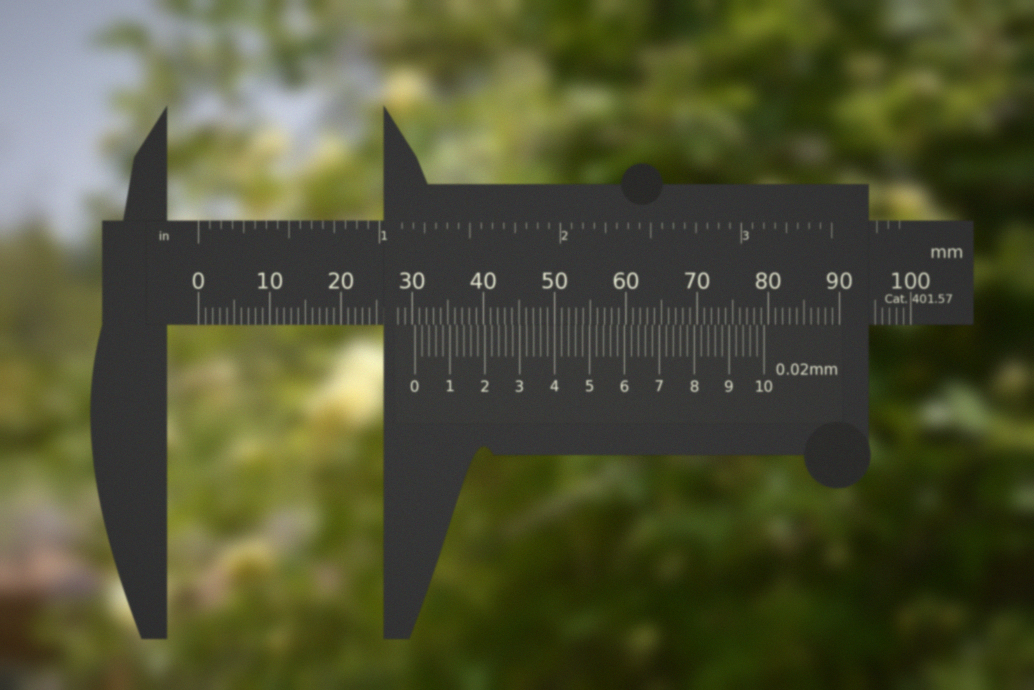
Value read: {"value": 30.4, "unit": "mm"}
